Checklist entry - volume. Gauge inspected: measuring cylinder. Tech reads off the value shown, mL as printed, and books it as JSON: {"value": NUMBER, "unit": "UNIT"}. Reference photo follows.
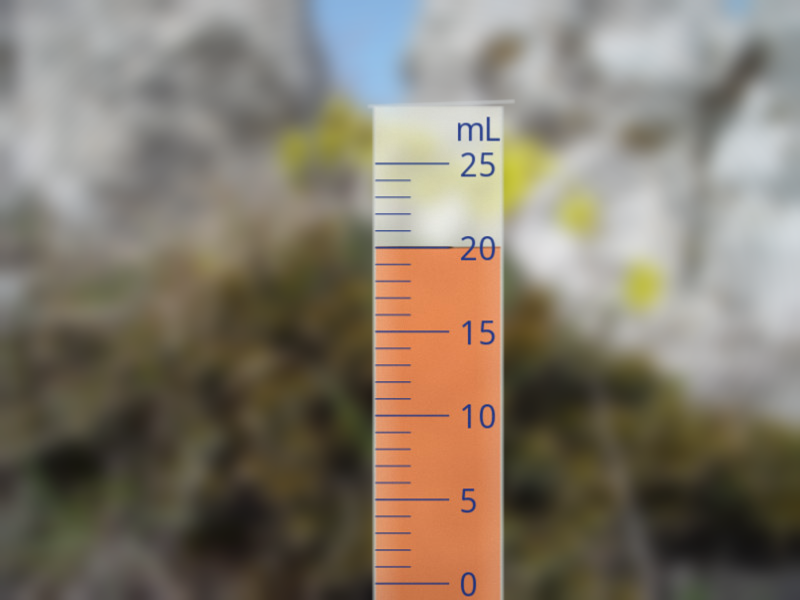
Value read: {"value": 20, "unit": "mL"}
